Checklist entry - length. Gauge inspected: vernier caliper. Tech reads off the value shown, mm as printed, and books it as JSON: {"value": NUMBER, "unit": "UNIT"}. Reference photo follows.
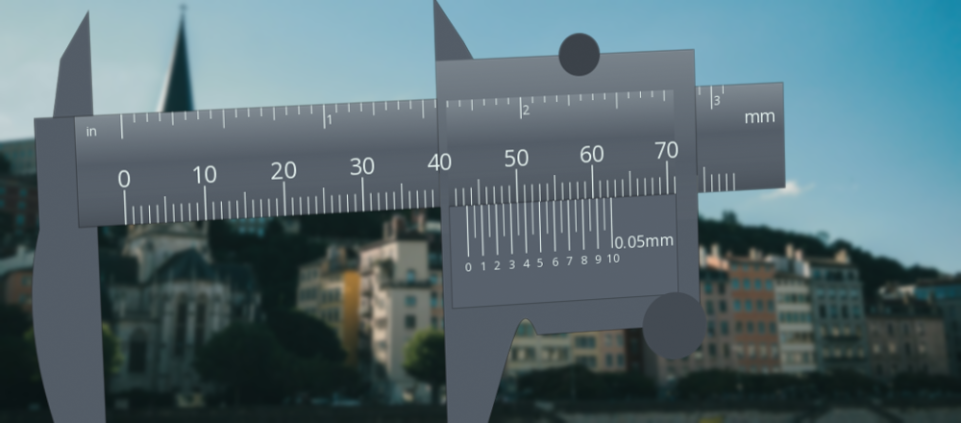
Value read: {"value": 43.4, "unit": "mm"}
